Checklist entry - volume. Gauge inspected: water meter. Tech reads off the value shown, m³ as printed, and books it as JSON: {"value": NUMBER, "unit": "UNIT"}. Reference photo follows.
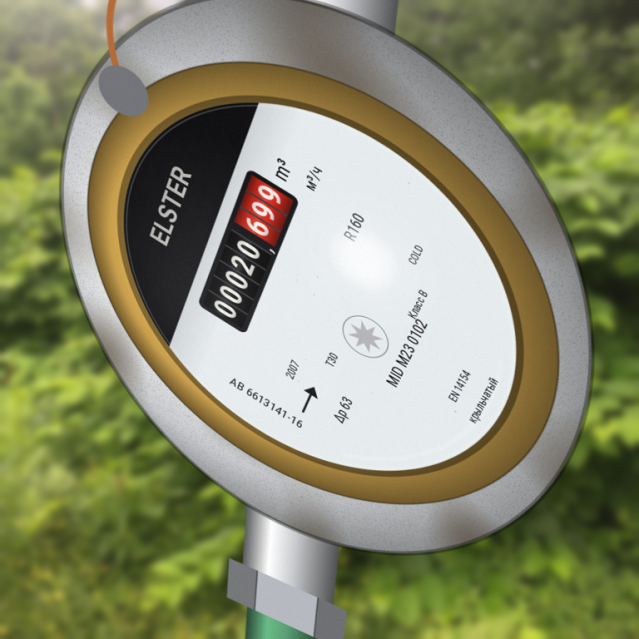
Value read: {"value": 20.699, "unit": "m³"}
